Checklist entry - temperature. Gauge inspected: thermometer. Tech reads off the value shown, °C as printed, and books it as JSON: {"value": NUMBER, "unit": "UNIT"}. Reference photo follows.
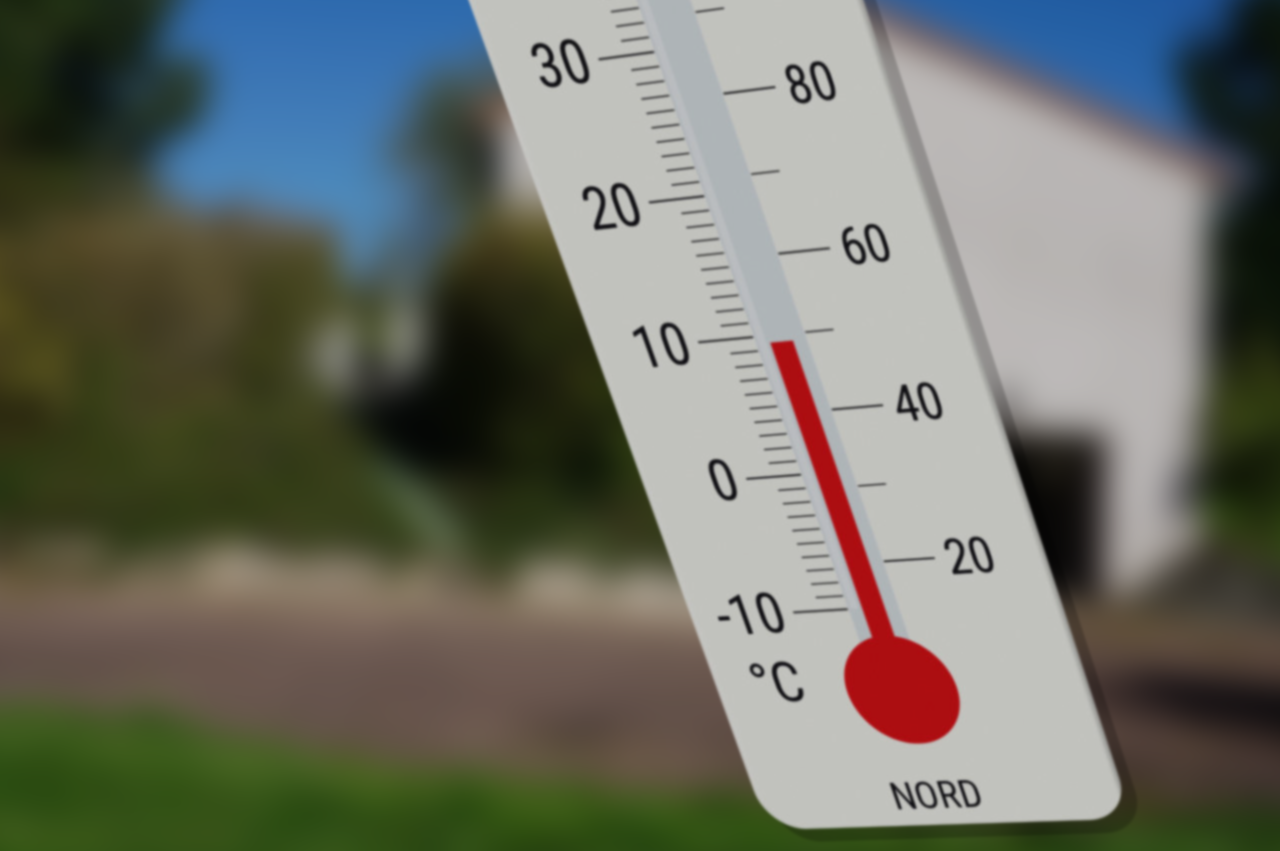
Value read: {"value": 9.5, "unit": "°C"}
